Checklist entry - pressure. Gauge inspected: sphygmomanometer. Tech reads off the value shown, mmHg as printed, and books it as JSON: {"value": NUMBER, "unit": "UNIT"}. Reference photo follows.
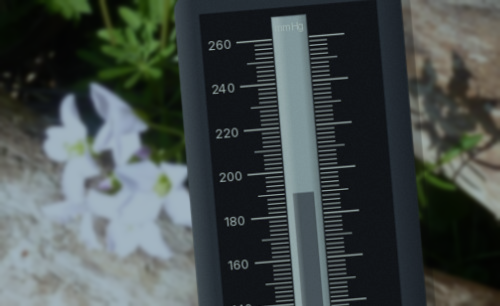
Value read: {"value": 190, "unit": "mmHg"}
